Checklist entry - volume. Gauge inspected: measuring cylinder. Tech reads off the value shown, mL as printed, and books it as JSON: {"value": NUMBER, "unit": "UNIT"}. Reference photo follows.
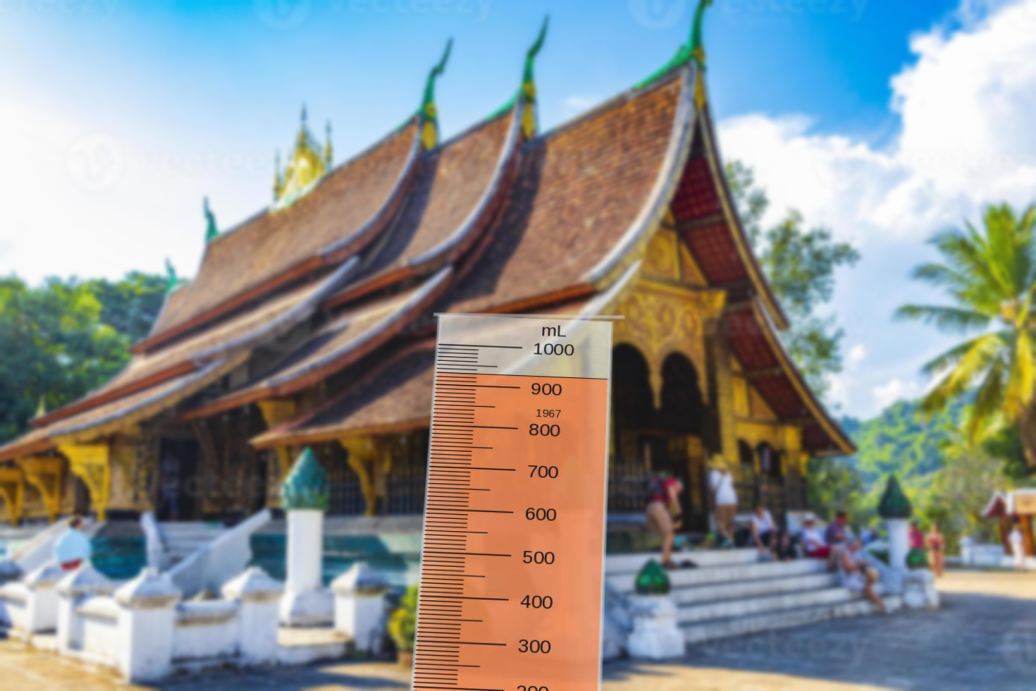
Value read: {"value": 930, "unit": "mL"}
